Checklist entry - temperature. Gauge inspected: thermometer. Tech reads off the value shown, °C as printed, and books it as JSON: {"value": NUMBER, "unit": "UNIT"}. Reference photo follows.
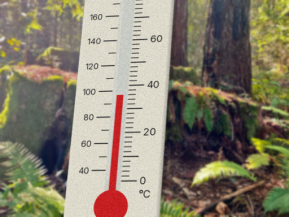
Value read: {"value": 36, "unit": "°C"}
